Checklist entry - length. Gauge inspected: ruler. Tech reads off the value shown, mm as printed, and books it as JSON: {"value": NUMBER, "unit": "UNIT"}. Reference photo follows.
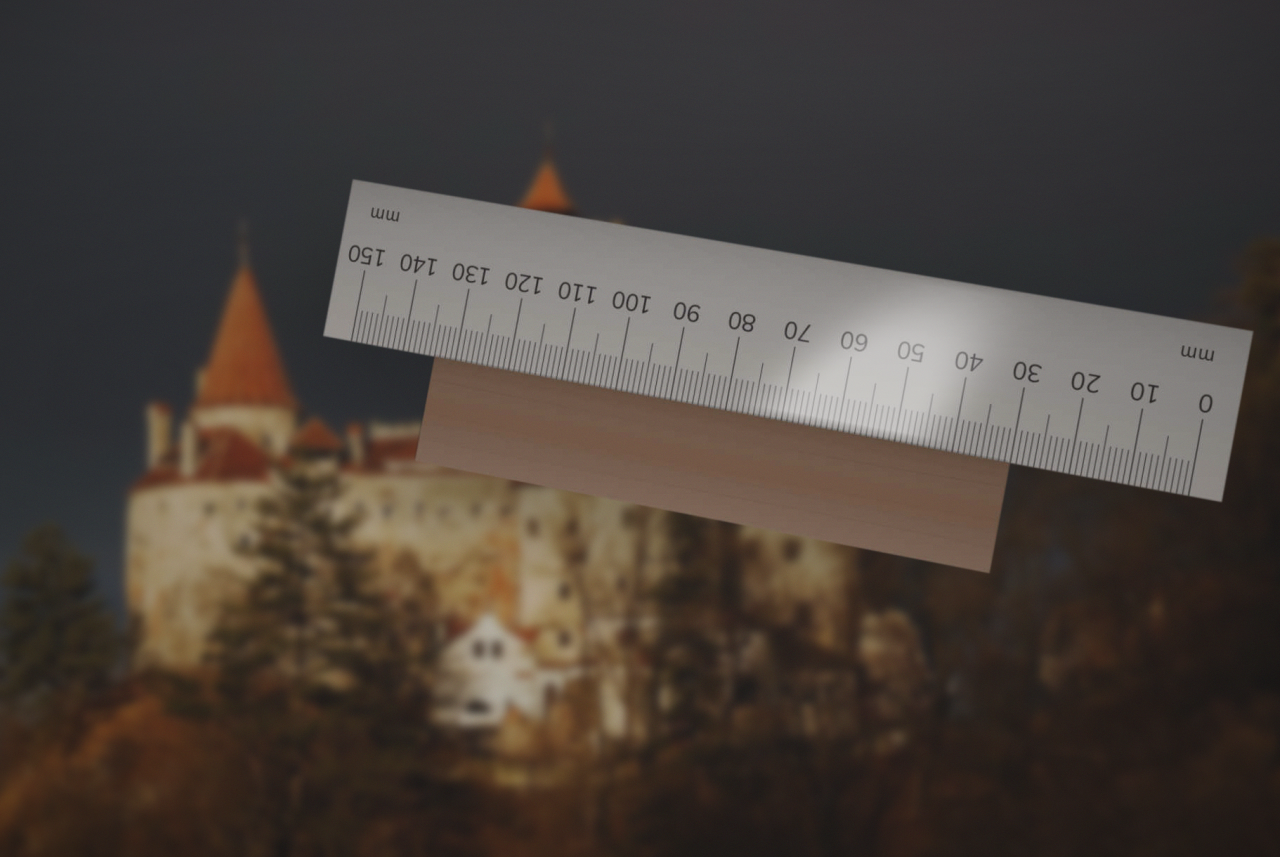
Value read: {"value": 104, "unit": "mm"}
